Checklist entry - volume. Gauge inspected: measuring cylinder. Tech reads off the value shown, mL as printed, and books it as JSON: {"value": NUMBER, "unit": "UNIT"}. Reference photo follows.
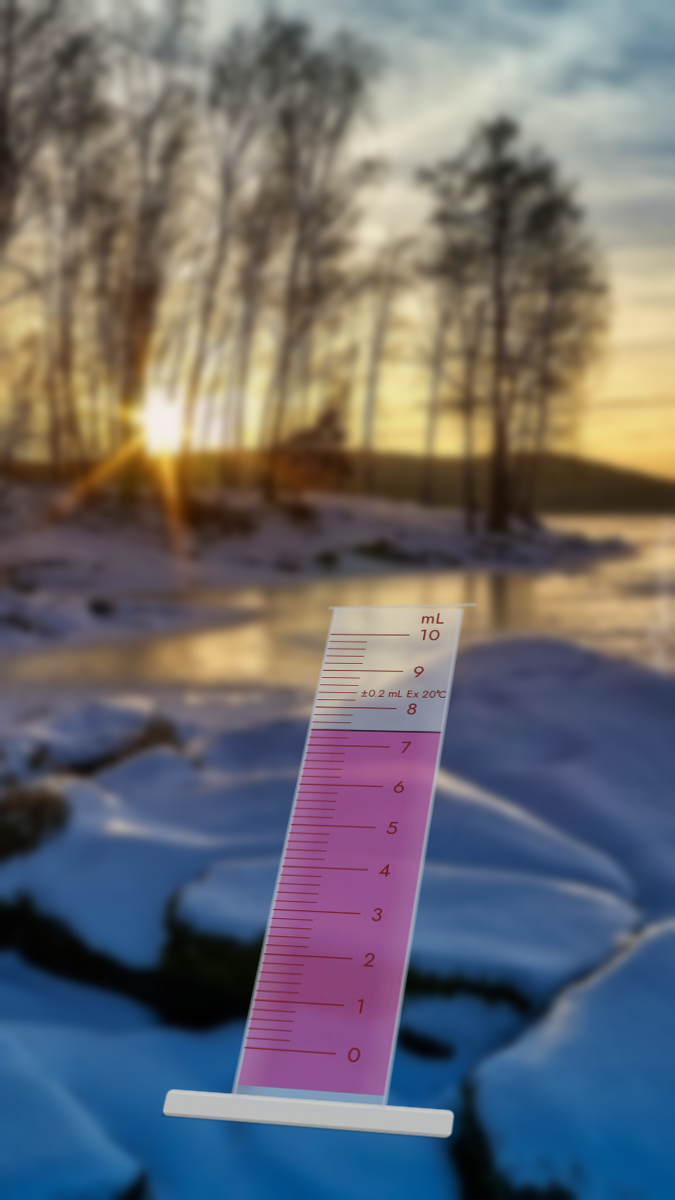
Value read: {"value": 7.4, "unit": "mL"}
